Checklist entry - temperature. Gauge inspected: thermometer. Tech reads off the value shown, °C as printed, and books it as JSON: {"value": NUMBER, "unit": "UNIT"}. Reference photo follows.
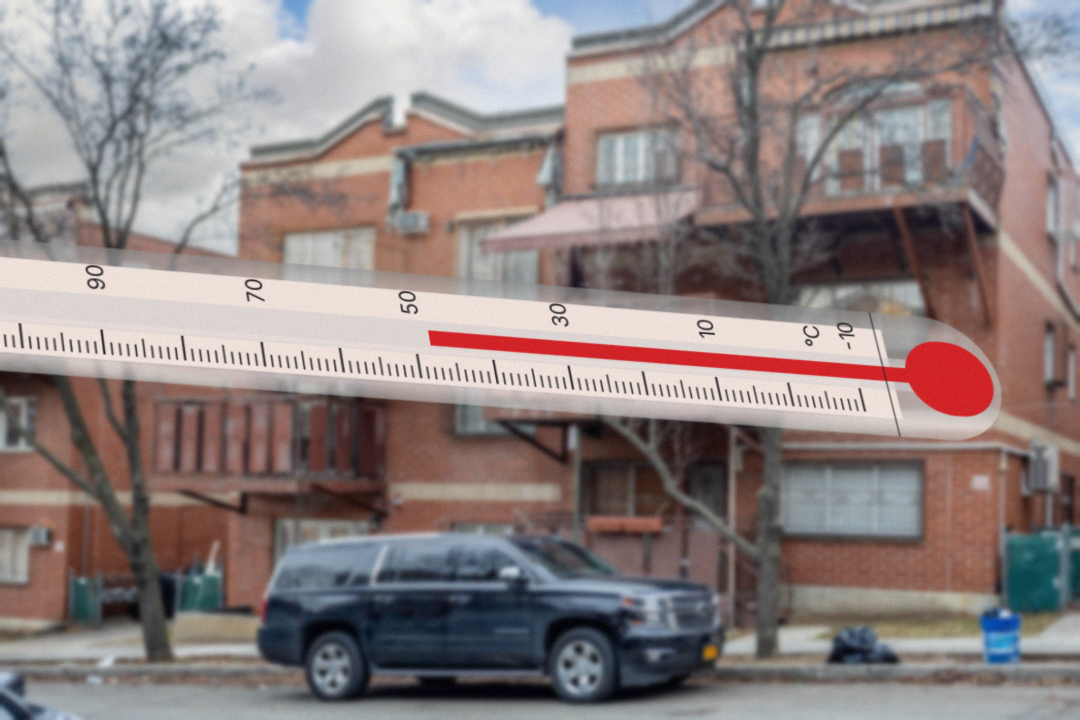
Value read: {"value": 48, "unit": "°C"}
